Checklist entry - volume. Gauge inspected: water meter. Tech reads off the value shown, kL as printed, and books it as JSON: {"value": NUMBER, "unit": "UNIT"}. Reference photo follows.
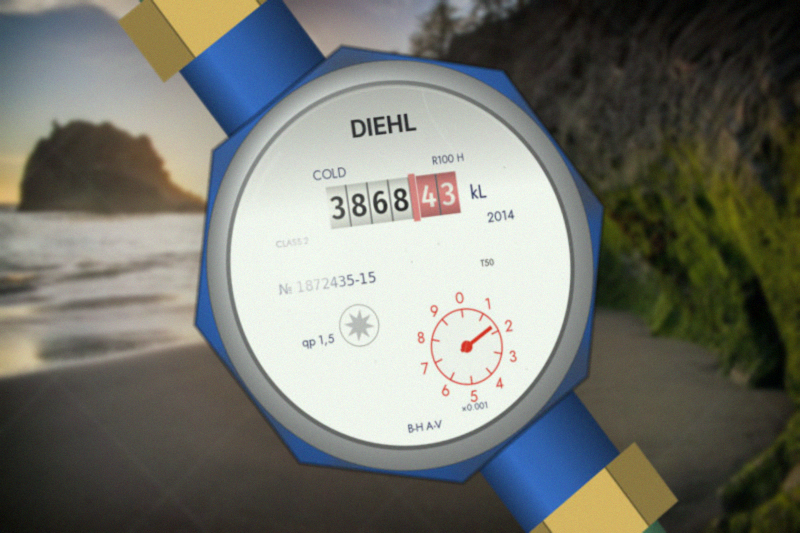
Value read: {"value": 3868.431, "unit": "kL"}
